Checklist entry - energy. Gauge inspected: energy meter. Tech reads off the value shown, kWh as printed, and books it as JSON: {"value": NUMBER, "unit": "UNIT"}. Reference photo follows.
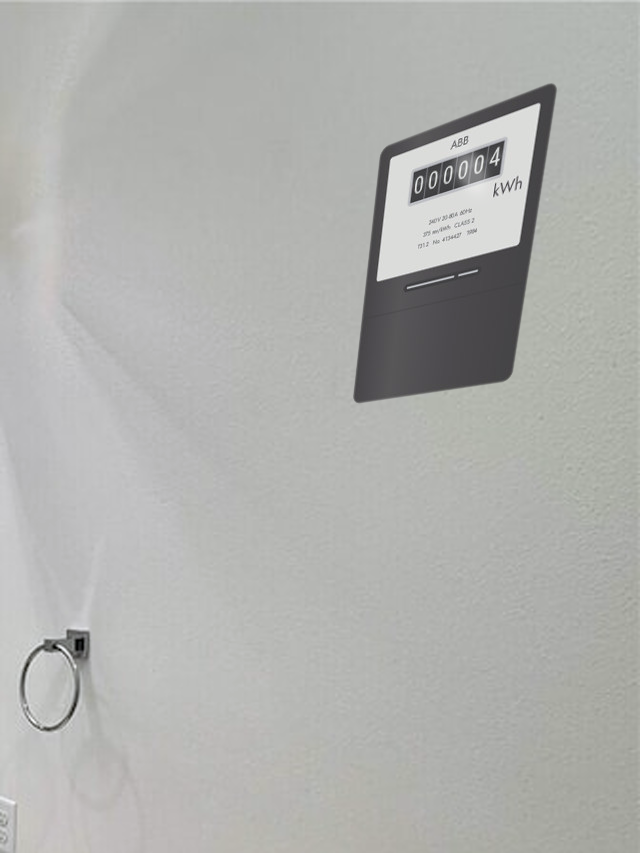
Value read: {"value": 4, "unit": "kWh"}
